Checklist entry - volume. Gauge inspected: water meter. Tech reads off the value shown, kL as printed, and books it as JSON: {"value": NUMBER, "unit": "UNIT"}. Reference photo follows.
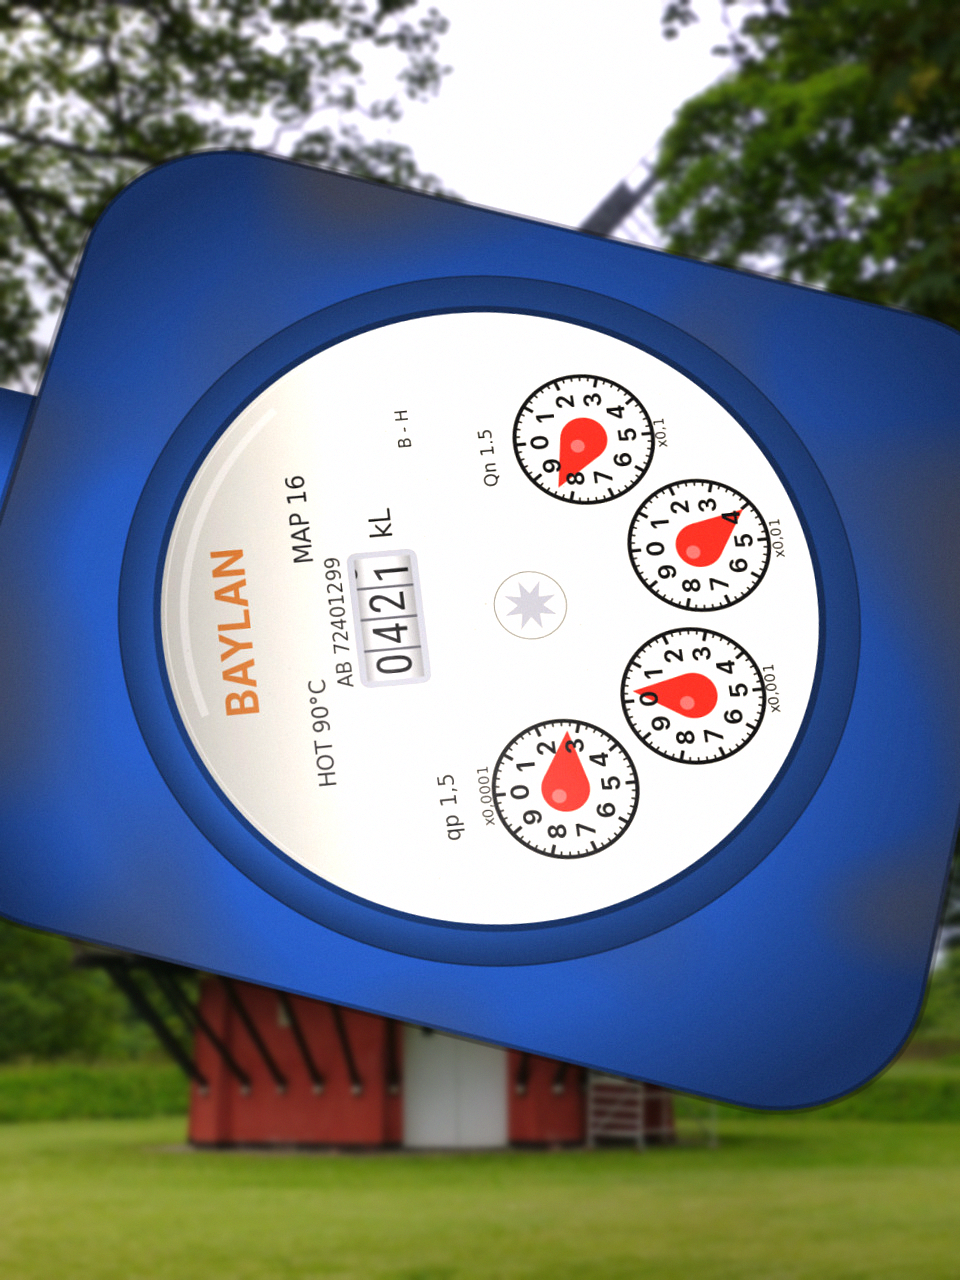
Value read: {"value": 420.8402, "unit": "kL"}
